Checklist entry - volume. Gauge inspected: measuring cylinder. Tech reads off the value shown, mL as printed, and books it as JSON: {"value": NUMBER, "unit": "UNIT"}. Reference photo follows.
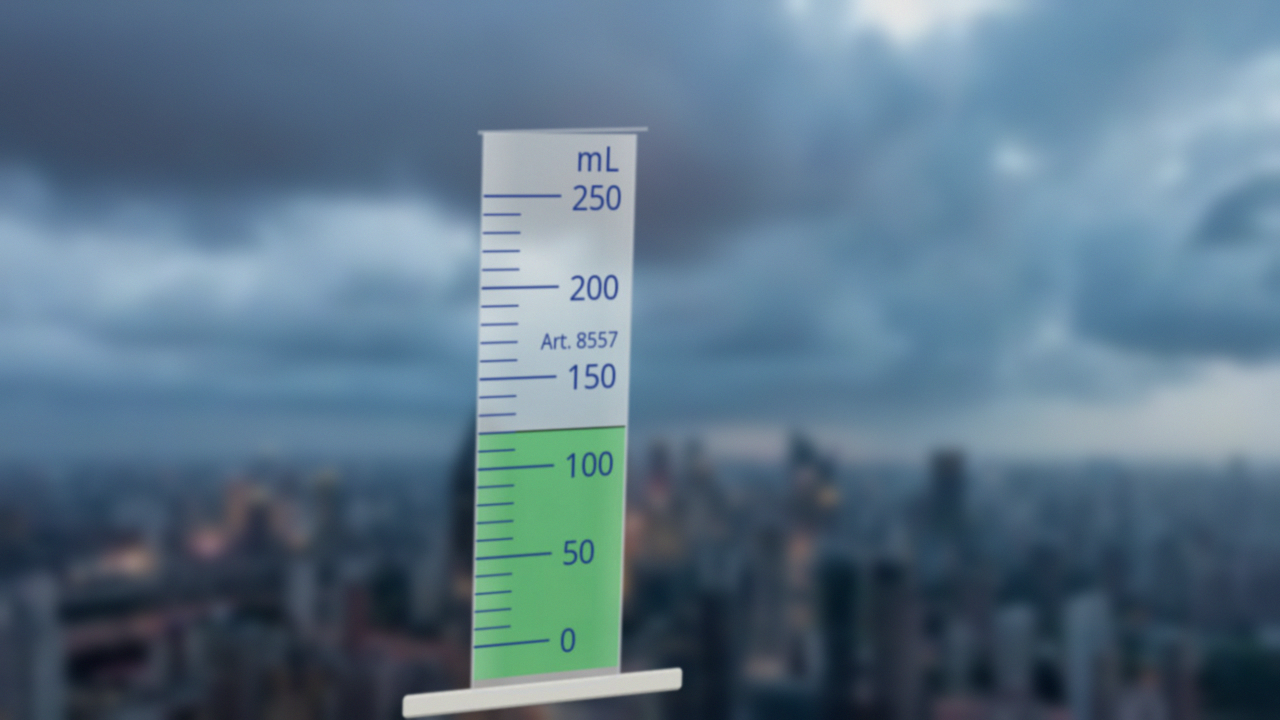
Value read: {"value": 120, "unit": "mL"}
